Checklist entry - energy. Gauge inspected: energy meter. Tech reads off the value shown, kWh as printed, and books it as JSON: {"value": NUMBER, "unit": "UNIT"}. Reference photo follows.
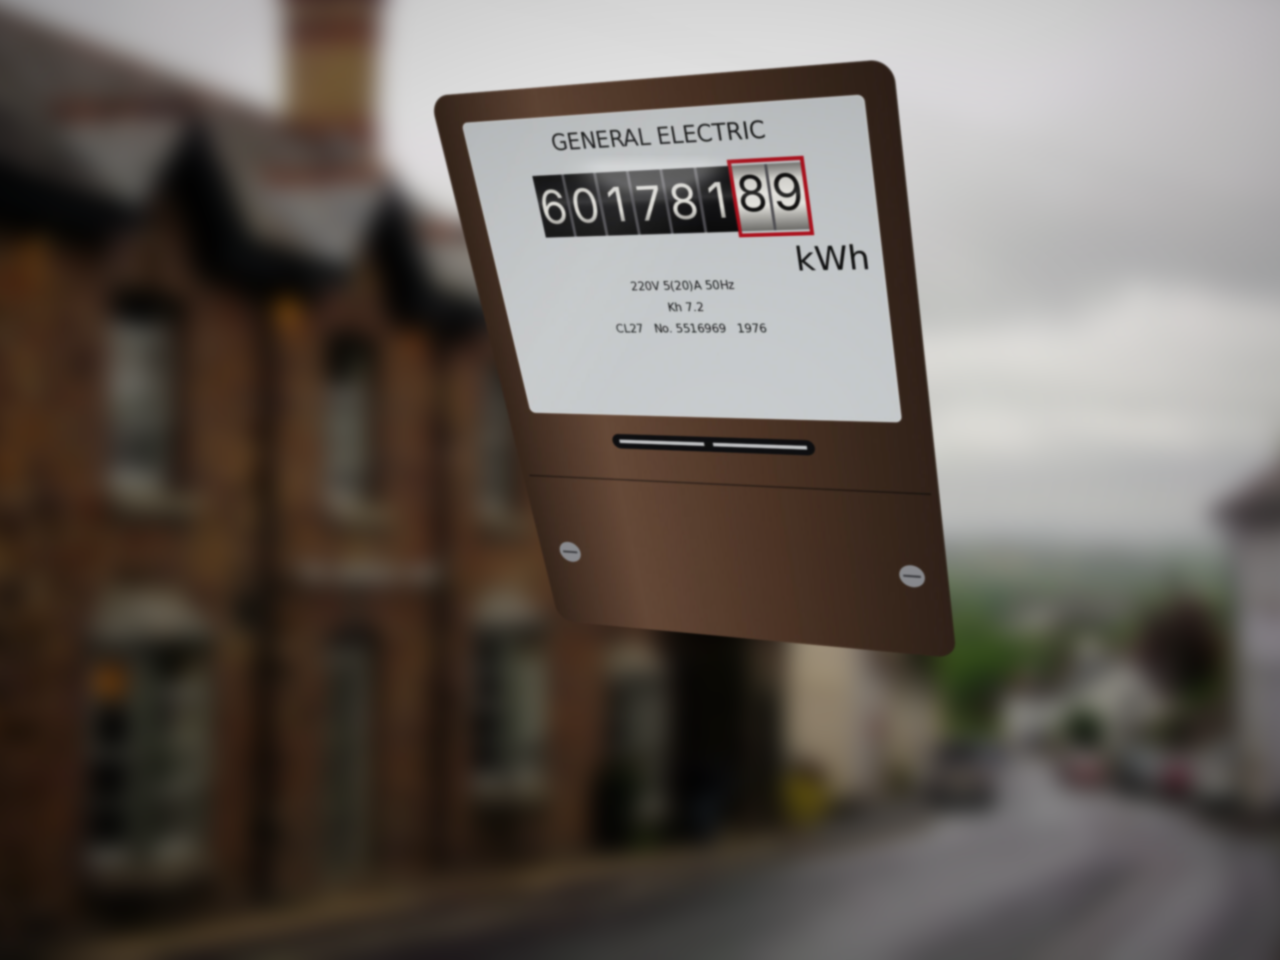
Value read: {"value": 601781.89, "unit": "kWh"}
